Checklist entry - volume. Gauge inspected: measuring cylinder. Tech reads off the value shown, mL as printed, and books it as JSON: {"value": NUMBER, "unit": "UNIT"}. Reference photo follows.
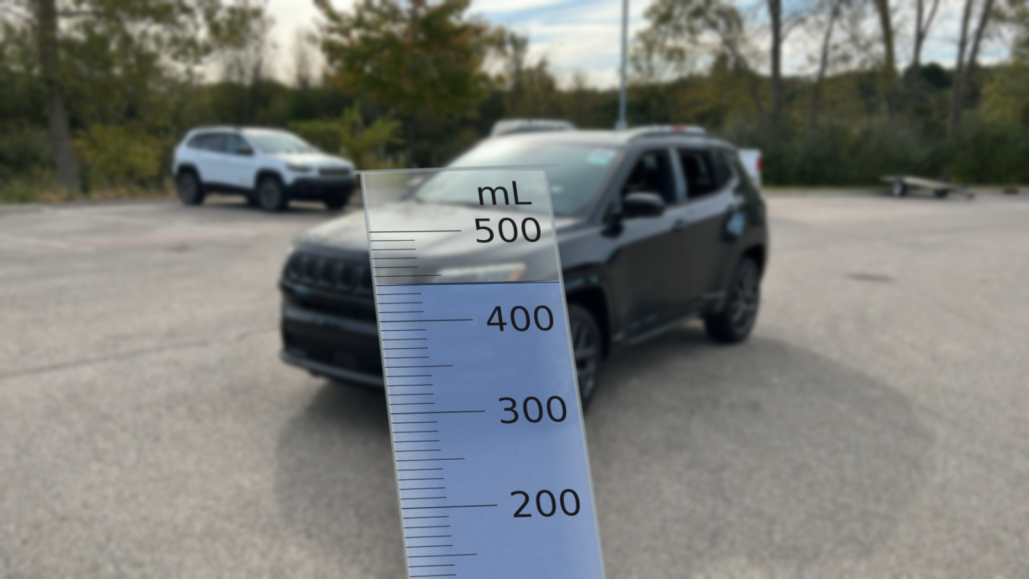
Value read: {"value": 440, "unit": "mL"}
